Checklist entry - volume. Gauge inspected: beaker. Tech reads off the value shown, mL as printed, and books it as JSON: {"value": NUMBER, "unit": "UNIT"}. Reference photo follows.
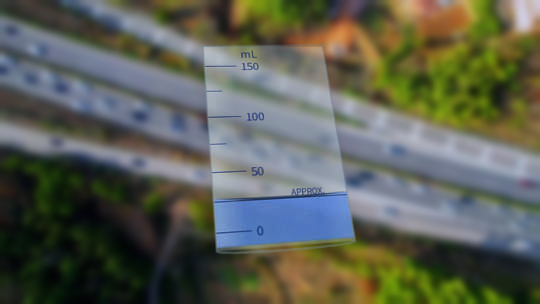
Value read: {"value": 25, "unit": "mL"}
